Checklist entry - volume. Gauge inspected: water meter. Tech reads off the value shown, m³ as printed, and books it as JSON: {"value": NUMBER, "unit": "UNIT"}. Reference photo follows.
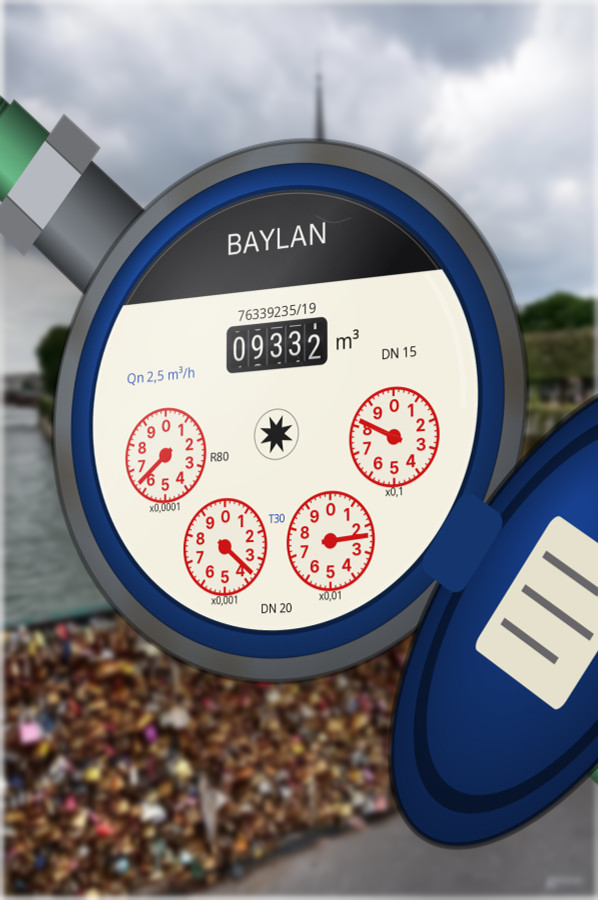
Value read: {"value": 9331.8236, "unit": "m³"}
